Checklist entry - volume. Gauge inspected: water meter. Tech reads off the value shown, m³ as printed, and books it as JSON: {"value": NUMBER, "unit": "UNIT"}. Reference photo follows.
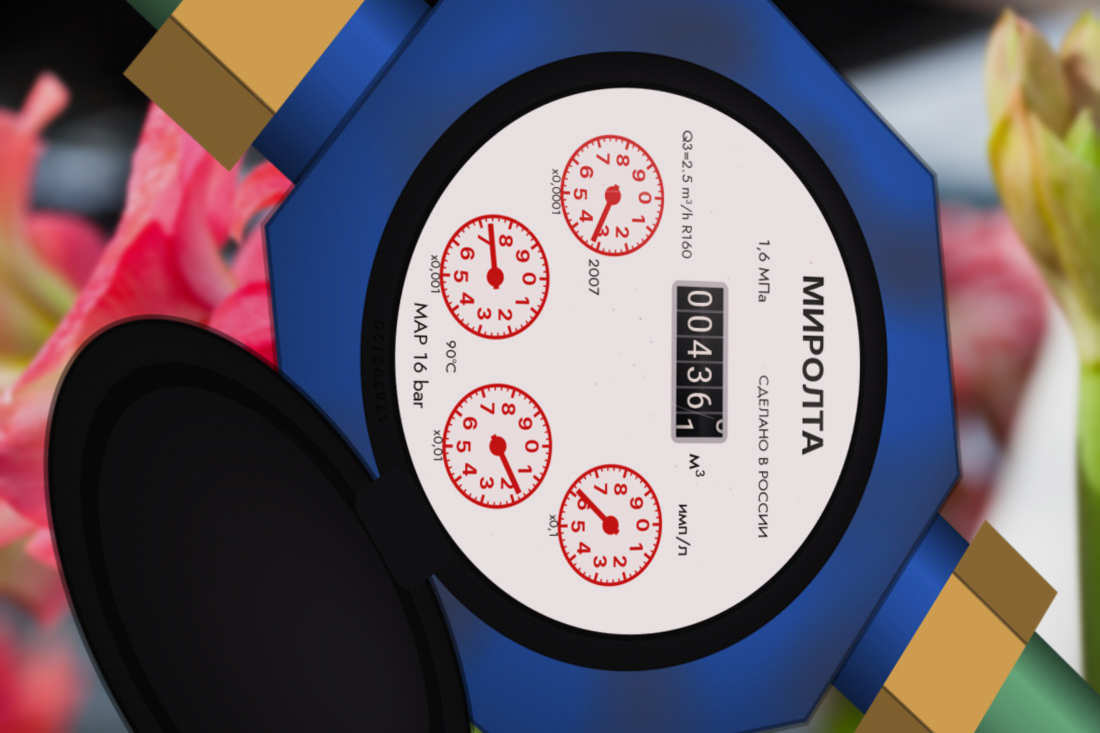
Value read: {"value": 4360.6173, "unit": "m³"}
